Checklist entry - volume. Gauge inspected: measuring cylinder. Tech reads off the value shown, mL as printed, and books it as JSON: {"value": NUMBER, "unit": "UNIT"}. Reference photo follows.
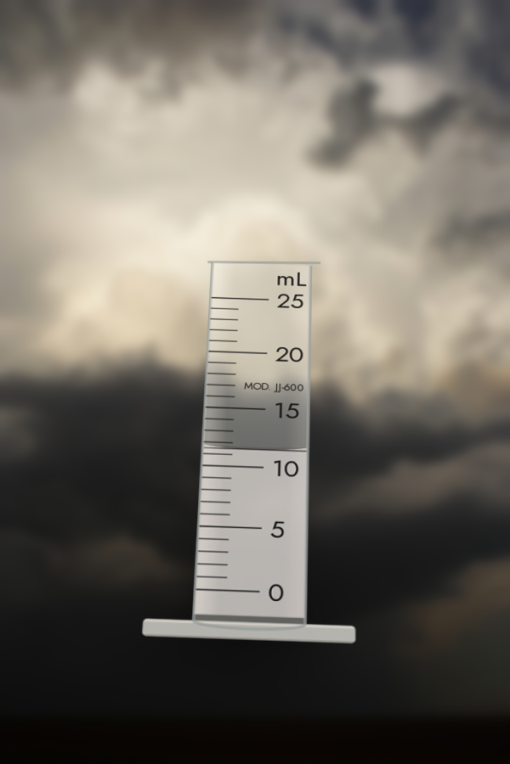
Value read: {"value": 11.5, "unit": "mL"}
